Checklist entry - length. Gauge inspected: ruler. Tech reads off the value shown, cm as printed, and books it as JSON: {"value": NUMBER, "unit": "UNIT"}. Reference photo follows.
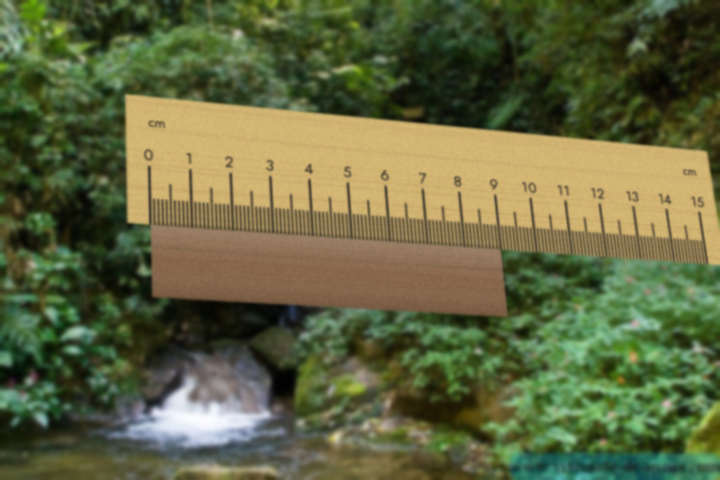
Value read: {"value": 9, "unit": "cm"}
